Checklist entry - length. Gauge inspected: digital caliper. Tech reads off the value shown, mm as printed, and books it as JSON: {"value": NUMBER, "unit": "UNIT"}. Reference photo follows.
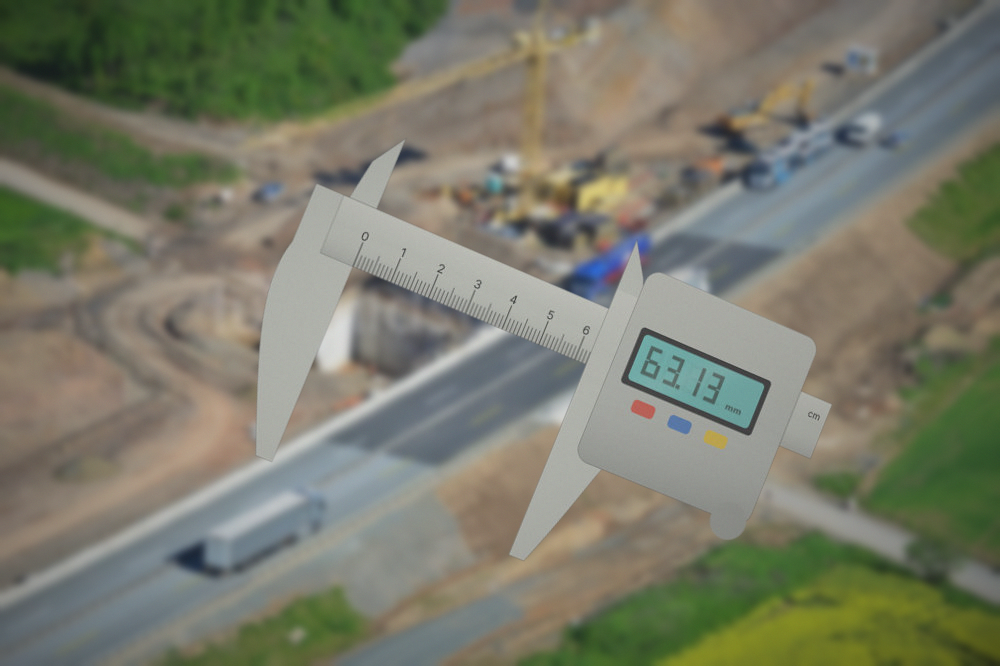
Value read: {"value": 63.13, "unit": "mm"}
